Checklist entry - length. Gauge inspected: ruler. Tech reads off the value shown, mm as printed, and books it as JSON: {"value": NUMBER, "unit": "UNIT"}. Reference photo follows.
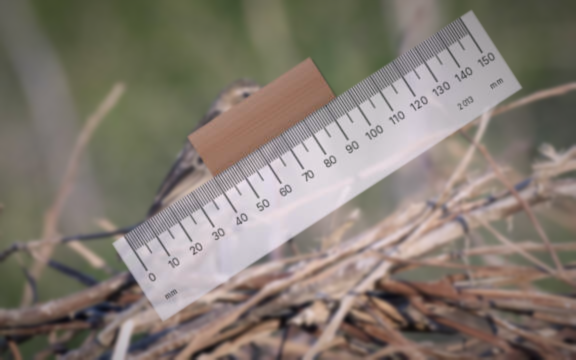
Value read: {"value": 55, "unit": "mm"}
